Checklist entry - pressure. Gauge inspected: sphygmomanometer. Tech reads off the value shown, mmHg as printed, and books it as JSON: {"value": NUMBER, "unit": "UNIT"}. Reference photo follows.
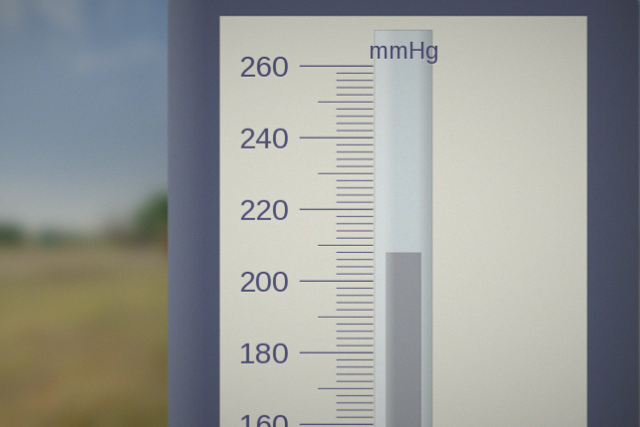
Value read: {"value": 208, "unit": "mmHg"}
